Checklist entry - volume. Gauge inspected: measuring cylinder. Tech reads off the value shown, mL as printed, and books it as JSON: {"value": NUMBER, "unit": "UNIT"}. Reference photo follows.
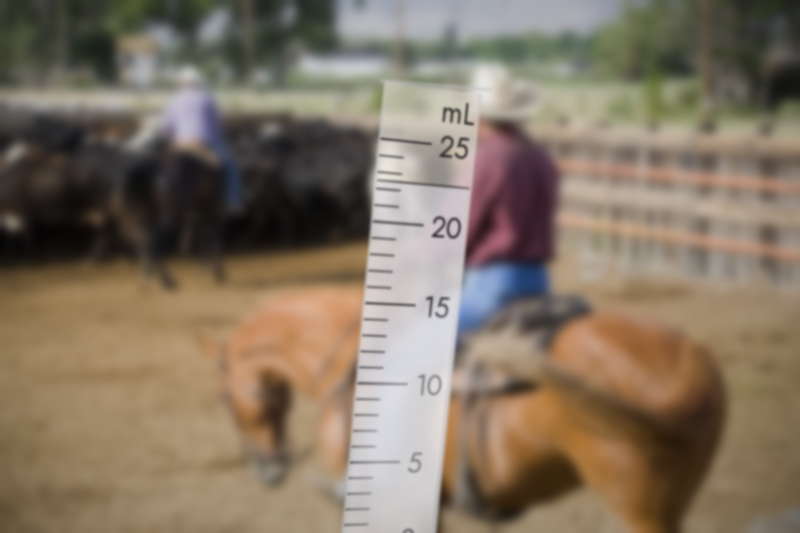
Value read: {"value": 22.5, "unit": "mL"}
